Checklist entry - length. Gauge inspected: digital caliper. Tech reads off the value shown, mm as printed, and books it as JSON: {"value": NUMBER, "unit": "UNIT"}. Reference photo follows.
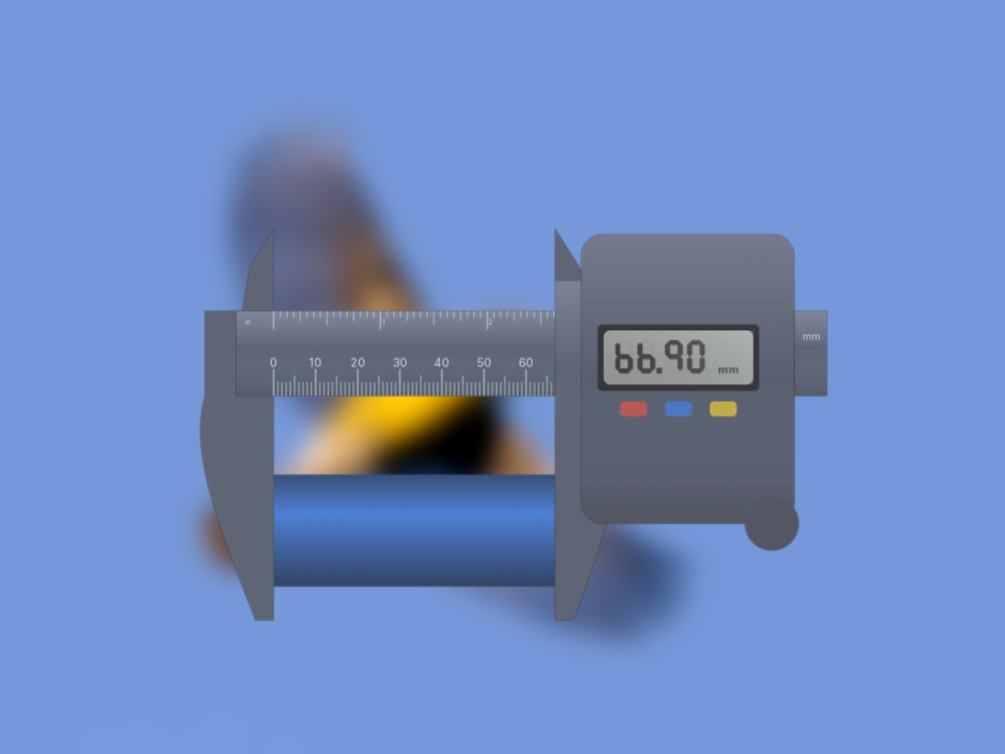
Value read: {"value": 66.90, "unit": "mm"}
